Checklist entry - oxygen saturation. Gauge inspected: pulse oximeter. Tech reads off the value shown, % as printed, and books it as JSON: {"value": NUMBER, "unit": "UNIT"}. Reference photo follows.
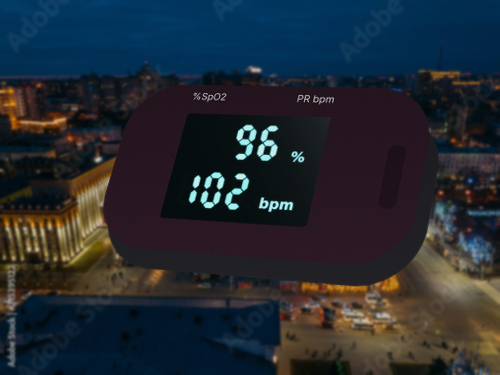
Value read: {"value": 96, "unit": "%"}
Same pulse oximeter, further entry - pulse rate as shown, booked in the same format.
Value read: {"value": 102, "unit": "bpm"}
